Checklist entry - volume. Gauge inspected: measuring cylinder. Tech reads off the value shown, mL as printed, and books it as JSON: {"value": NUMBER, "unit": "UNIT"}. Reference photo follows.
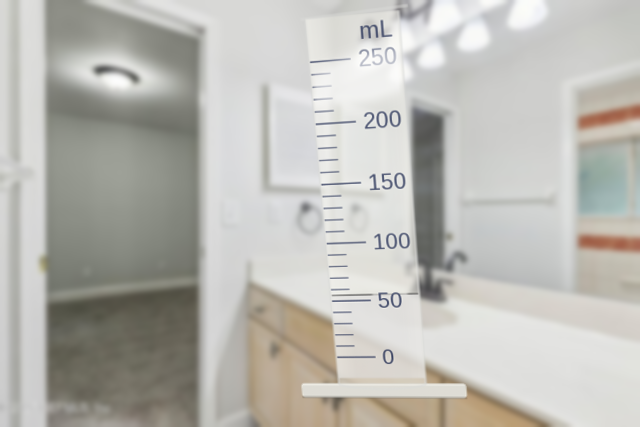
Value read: {"value": 55, "unit": "mL"}
